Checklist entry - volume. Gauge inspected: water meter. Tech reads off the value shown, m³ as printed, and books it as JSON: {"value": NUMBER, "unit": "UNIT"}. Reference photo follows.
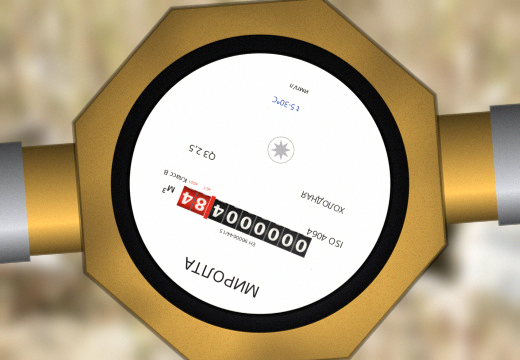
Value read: {"value": 4.84, "unit": "m³"}
